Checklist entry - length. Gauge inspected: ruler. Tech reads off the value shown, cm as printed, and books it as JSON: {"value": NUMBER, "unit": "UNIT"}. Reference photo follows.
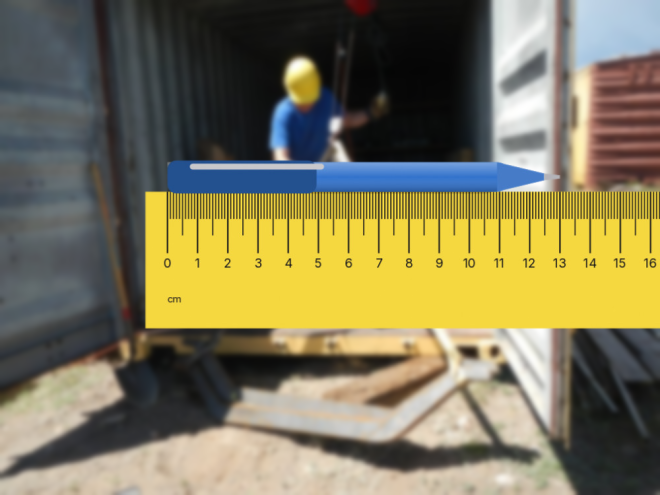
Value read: {"value": 13, "unit": "cm"}
